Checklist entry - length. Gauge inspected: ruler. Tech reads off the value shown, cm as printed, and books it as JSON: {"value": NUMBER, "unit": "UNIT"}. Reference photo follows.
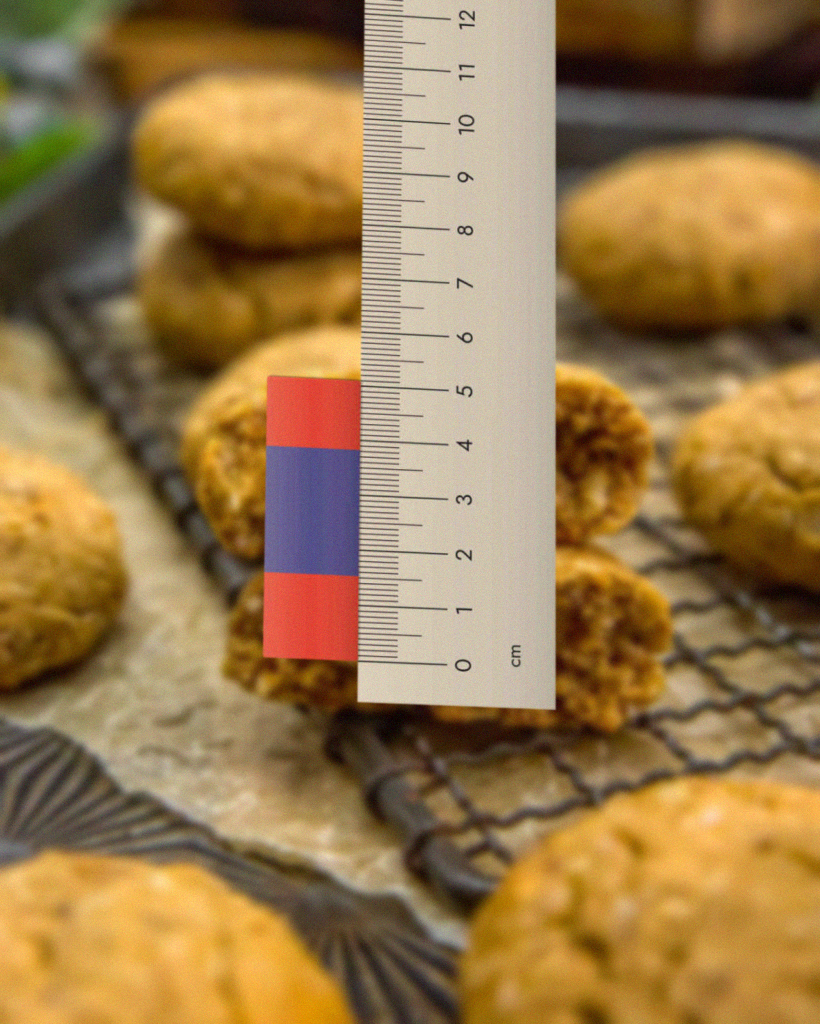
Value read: {"value": 5.1, "unit": "cm"}
